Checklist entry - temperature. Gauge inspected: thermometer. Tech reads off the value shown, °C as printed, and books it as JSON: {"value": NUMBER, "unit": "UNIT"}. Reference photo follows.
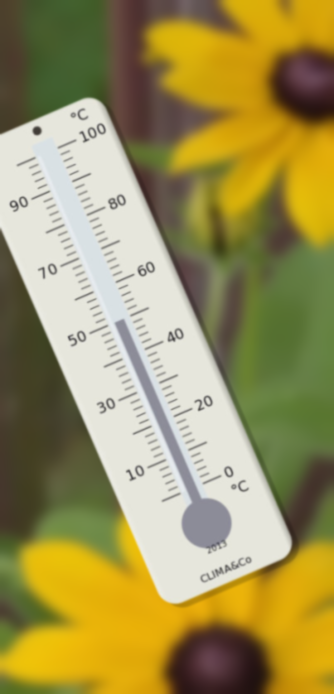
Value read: {"value": 50, "unit": "°C"}
